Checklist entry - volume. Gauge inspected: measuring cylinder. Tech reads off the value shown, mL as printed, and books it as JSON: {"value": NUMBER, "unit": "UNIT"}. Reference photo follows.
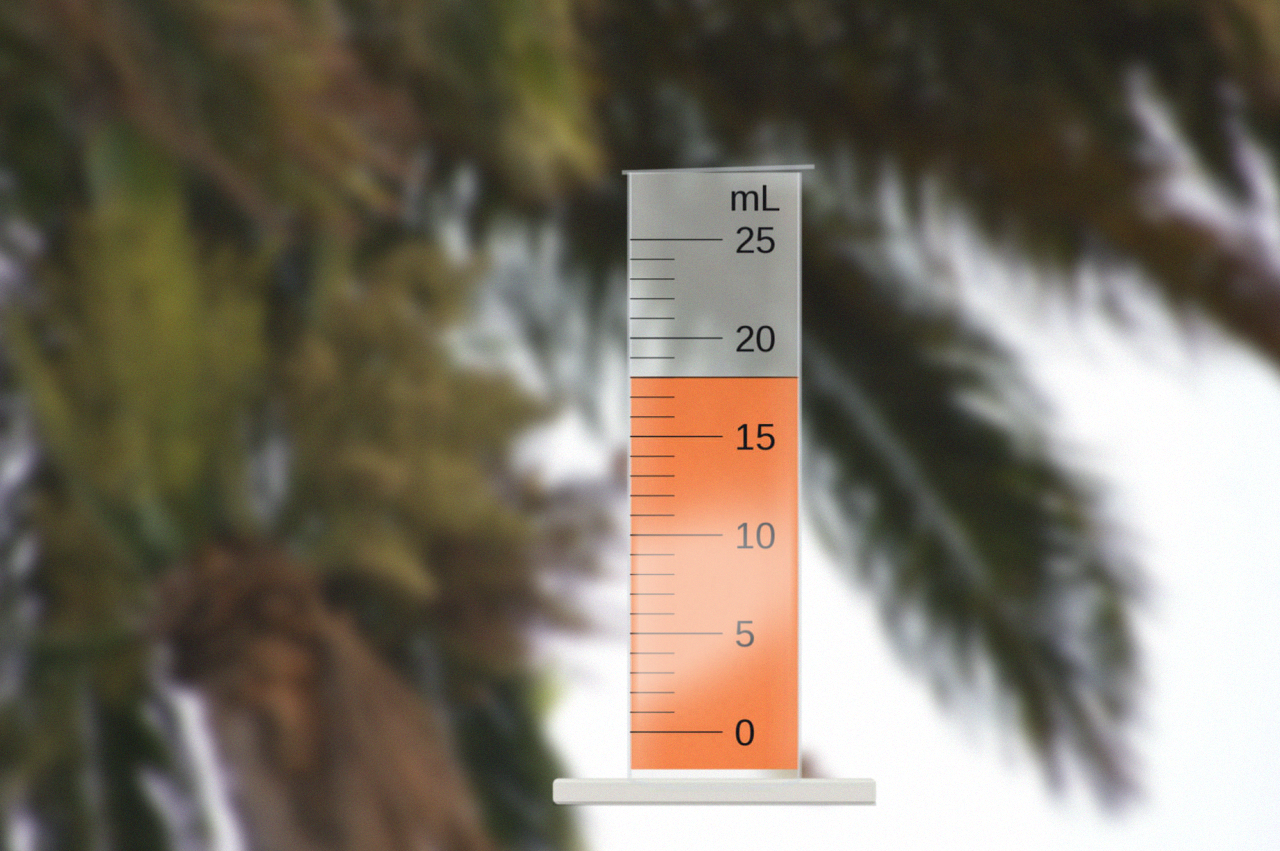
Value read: {"value": 18, "unit": "mL"}
